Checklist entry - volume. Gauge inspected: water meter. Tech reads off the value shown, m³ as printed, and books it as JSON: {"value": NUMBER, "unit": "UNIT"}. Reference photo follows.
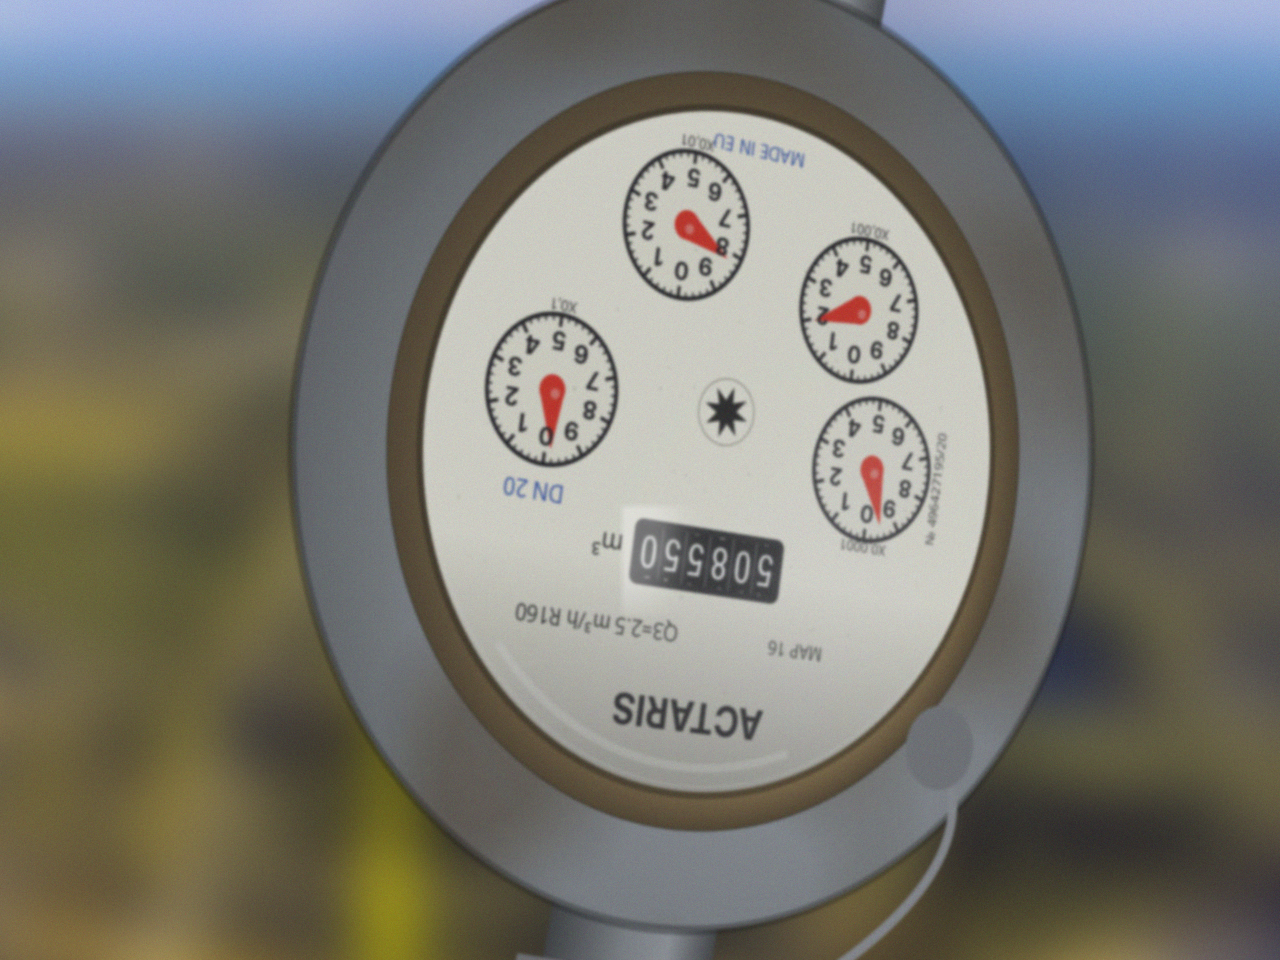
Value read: {"value": 508549.9819, "unit": "m³"}
